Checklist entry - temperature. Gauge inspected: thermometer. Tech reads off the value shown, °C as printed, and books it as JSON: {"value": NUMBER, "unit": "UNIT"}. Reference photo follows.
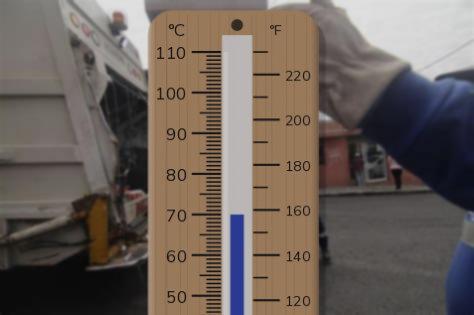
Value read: {"value": 70, "unit": "°C"}
